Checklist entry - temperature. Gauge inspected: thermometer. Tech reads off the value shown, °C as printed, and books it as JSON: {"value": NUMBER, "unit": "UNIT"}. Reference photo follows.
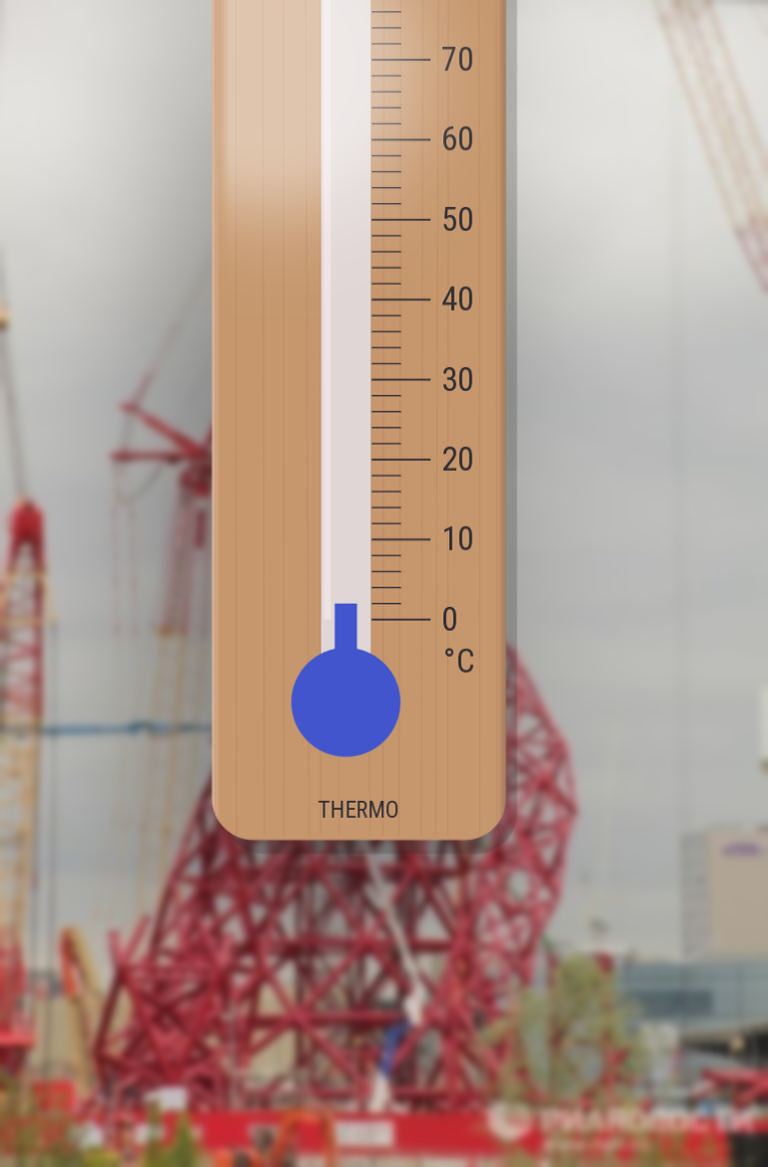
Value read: {"value": 2, "unit": "°C"}
